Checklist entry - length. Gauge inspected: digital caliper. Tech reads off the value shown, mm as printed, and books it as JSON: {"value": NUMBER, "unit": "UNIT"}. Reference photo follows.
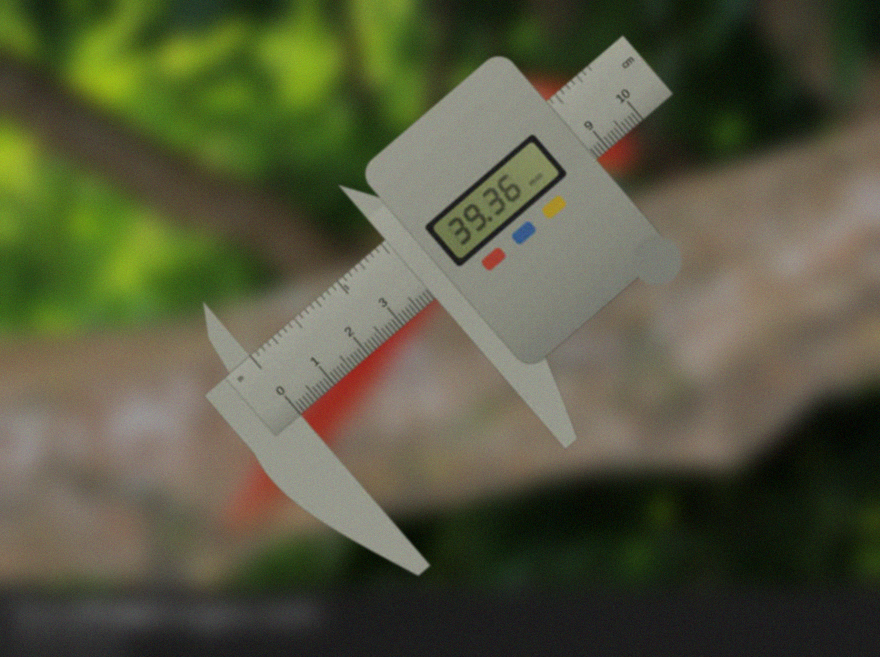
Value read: {"value": 39.36, "unit": "mm"}
